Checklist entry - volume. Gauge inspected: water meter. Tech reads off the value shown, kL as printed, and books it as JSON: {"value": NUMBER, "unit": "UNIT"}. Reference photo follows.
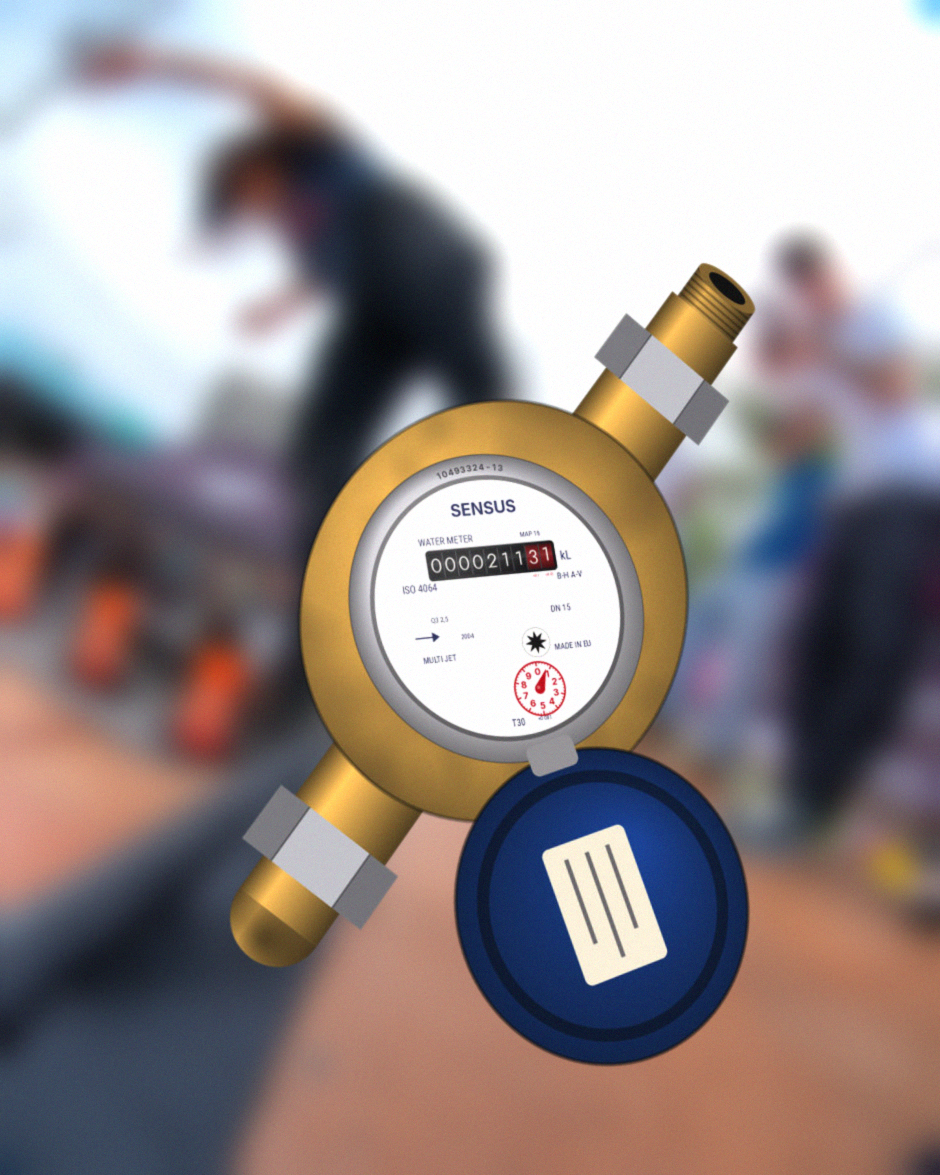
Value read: {"value": 211.310, "unit": "kL"}
